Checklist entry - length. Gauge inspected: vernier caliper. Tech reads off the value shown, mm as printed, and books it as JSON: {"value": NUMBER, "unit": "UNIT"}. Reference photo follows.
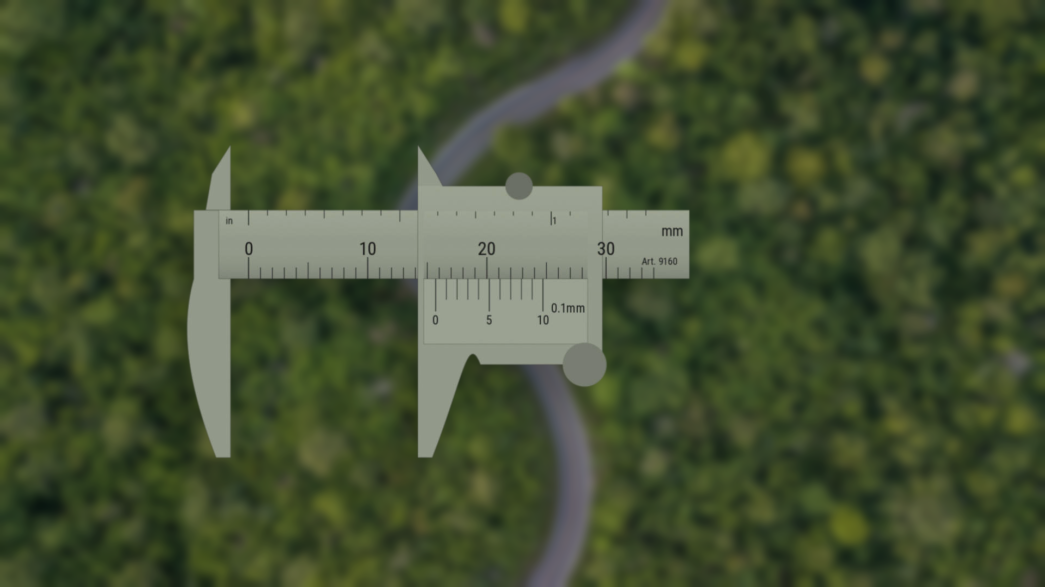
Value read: {"value": 15.7, "unit": "mm"}
